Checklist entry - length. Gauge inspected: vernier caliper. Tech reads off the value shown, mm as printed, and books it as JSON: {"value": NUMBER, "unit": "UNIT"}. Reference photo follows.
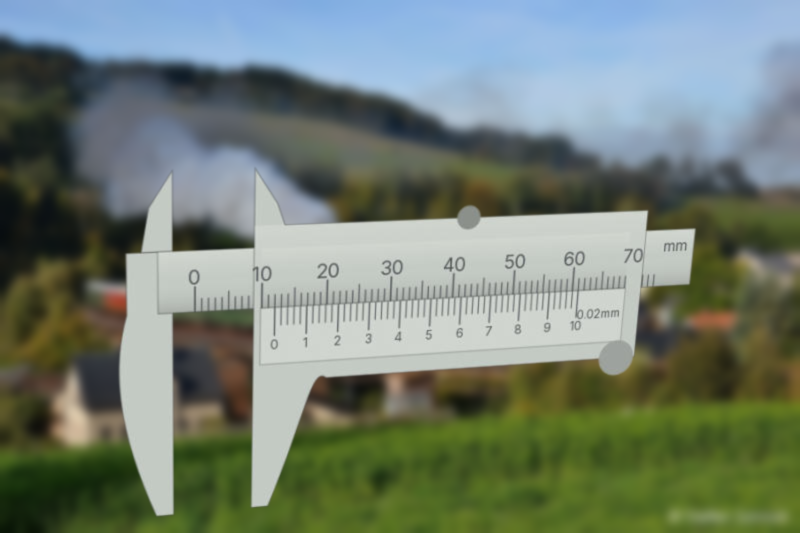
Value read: {"value": 12.0, "unit": "mm"}
